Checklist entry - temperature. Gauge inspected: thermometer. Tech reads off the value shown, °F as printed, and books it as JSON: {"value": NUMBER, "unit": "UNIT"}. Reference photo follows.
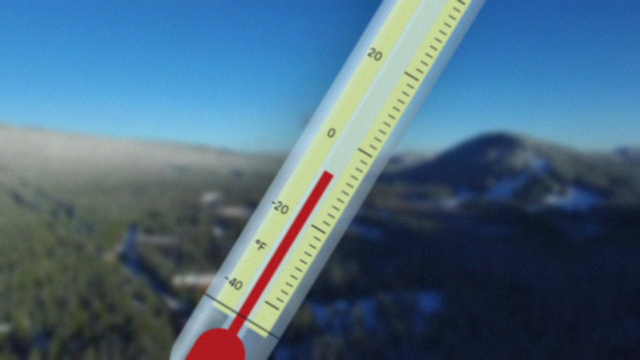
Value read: {"value": -8, "unit": "°F"}
